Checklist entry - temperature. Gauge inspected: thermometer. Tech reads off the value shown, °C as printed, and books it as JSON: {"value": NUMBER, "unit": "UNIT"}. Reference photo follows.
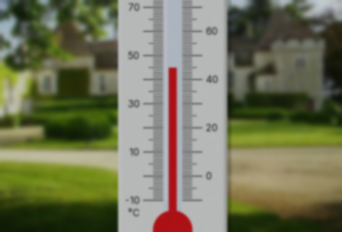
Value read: {"value": 45, "unit": "°C"}
